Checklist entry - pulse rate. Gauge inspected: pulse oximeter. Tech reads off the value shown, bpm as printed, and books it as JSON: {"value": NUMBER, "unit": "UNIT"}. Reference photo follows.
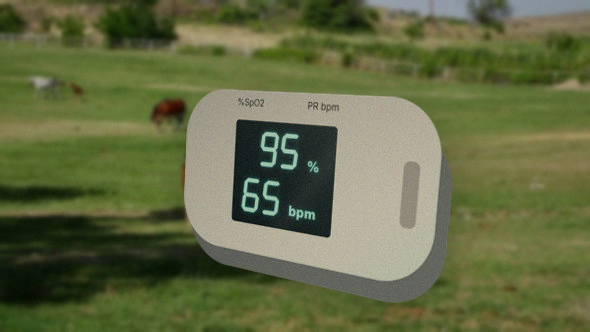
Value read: {"value": 65, "unit": "bpm"}
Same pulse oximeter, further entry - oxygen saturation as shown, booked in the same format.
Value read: {"value": 95, "unit": "%"}
